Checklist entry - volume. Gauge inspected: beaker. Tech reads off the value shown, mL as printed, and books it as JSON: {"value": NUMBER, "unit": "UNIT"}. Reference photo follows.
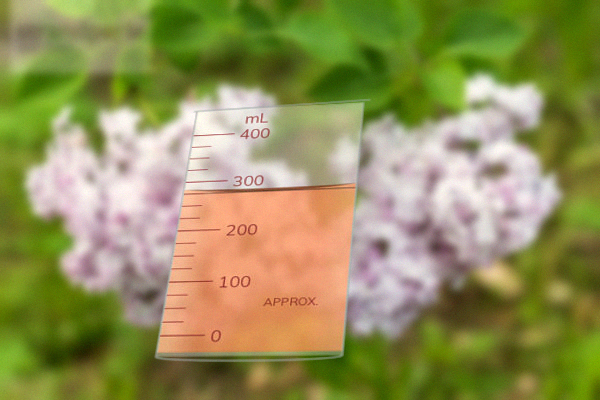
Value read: {"value": 275, "unit": "mL"}
